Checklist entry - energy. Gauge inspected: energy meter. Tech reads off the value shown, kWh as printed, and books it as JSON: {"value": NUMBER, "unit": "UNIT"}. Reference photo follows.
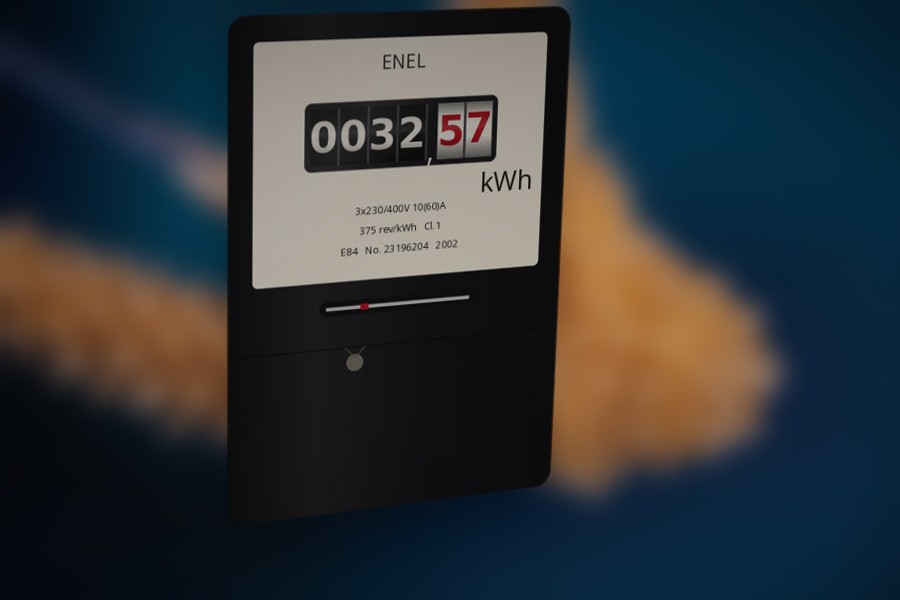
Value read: {"value": 32.57, "unit": "kWh"}
